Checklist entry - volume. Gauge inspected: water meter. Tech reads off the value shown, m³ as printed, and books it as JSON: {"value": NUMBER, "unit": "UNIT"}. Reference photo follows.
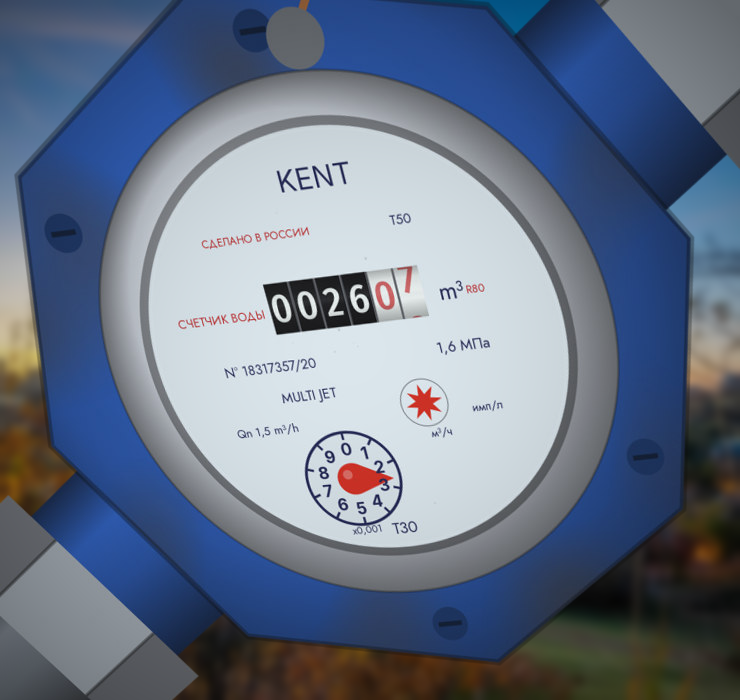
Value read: {"value": 26.072, "unit": "m³"}
